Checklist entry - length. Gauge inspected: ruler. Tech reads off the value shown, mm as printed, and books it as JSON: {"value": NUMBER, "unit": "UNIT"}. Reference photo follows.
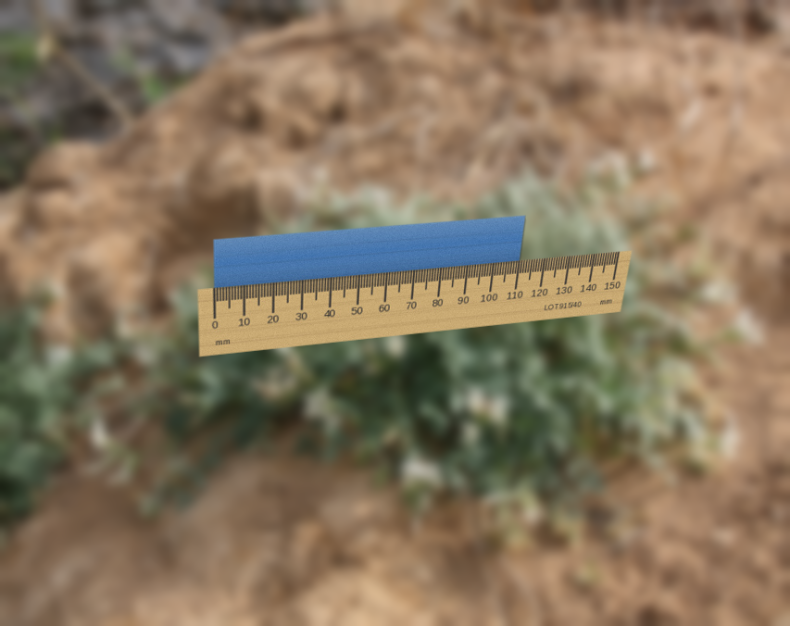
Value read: {"value": 110, "unit": "mm"}
